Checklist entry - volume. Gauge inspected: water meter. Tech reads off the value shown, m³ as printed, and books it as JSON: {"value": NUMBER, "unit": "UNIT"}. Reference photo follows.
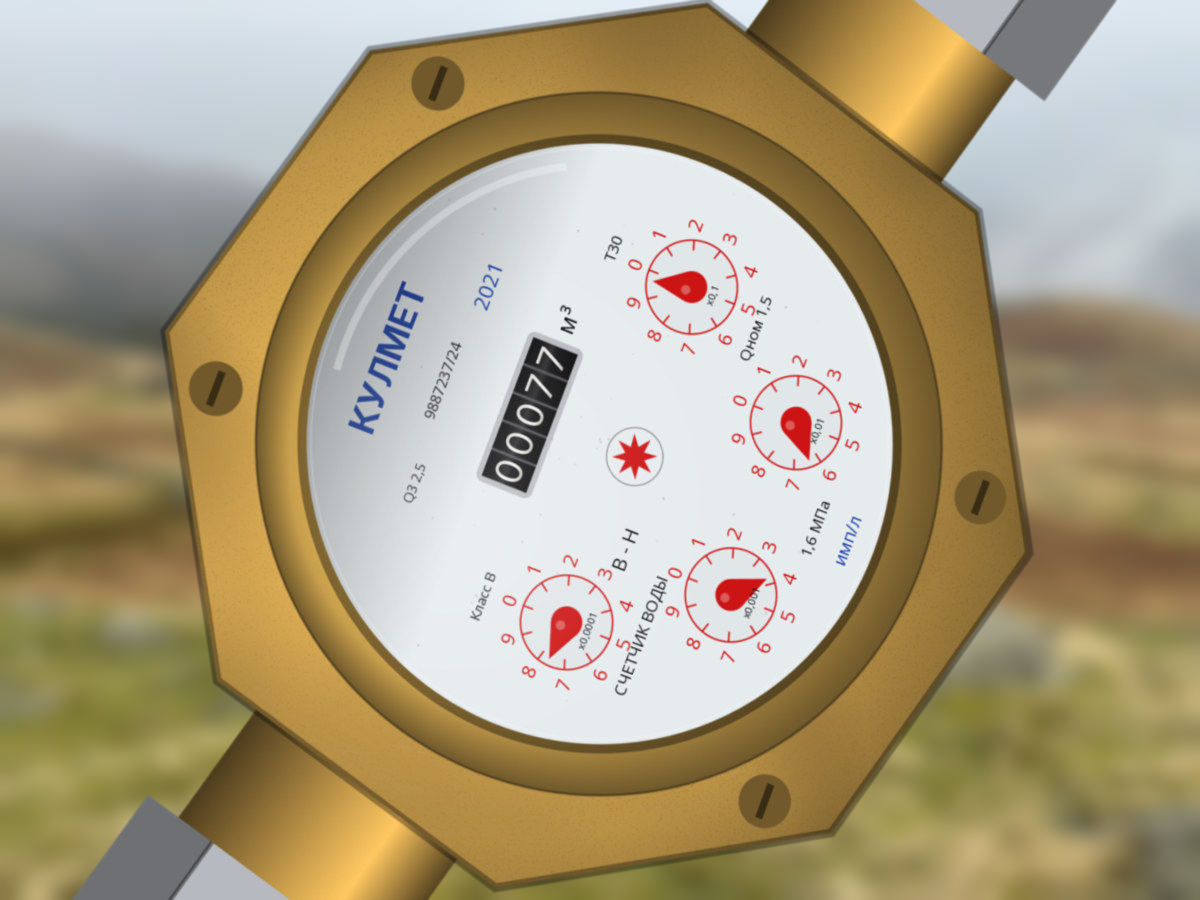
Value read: {"value": 76.9637, "unit": "m³"}
